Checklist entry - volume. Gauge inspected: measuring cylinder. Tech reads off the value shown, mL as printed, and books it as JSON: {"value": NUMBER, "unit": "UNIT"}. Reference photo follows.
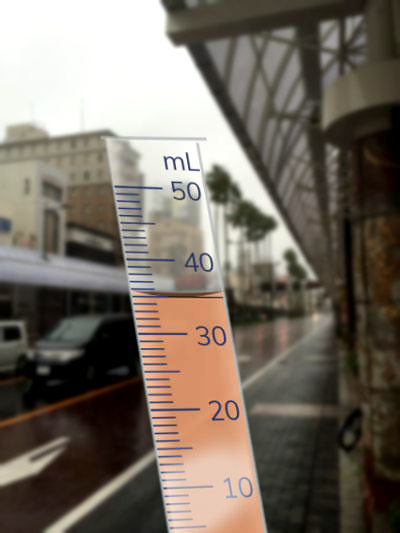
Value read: {"value": 35, "unit": "mL"}
